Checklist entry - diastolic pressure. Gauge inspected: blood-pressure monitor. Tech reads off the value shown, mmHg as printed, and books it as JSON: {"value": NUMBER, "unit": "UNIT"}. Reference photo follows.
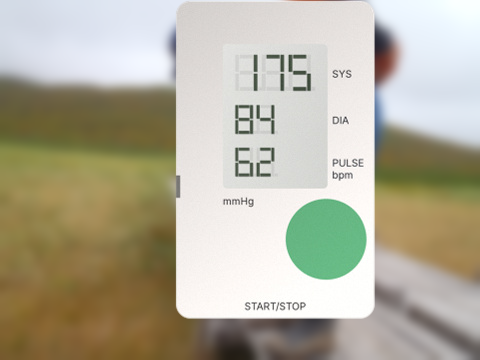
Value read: {"value": 84, "unit": "mmHg"}
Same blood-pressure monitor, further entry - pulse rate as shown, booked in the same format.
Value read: {"value": 62, "unit": "bpm"}
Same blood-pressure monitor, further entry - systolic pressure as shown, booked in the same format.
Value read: {"value": 175, "unit": "mmHg"}
